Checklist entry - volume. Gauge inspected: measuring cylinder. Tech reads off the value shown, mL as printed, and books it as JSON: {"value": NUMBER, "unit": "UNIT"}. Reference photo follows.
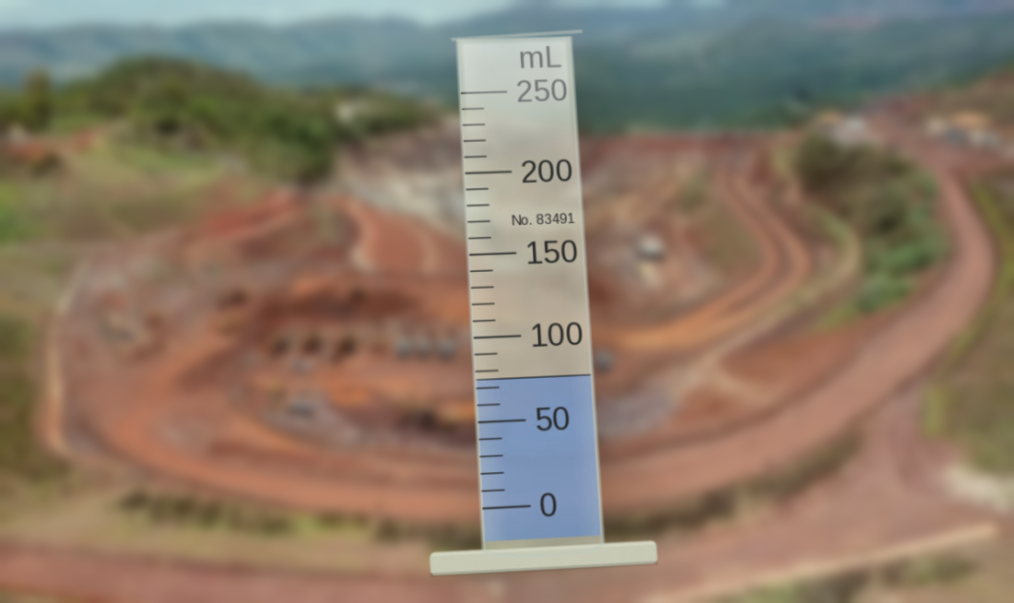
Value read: {"value": 75, "unit": "mL"}
